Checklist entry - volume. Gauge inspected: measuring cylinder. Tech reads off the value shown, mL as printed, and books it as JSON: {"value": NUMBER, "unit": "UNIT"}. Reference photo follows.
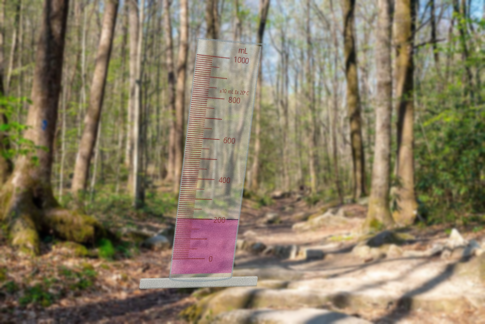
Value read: {"value": 200, "unit": "mL"}
